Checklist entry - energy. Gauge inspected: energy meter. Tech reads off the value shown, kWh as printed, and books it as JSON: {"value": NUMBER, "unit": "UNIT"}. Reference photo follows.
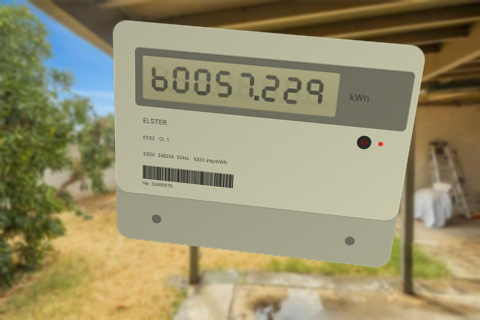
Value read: {"value": 60057.229, "unit": "kWh"}
